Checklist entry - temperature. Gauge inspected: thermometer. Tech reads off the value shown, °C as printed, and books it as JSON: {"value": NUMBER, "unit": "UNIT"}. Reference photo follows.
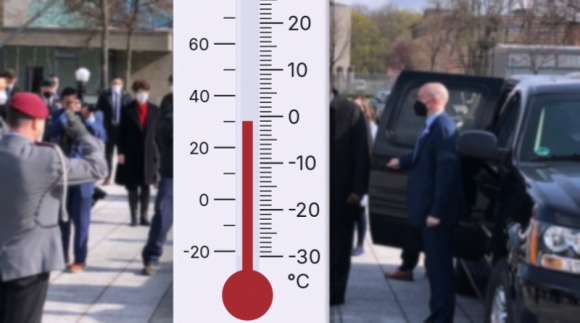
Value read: {"value": -1, "unit": "°C"}
